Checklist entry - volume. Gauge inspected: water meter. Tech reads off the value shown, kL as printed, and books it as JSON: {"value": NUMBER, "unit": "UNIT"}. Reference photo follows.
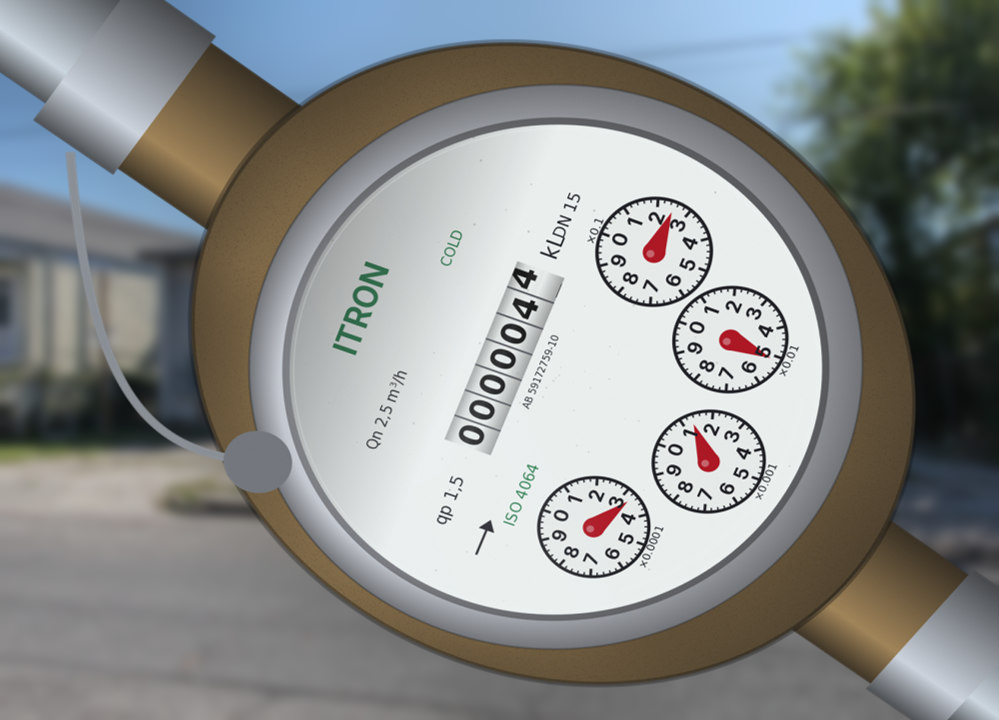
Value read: {"value": 44.2513, "unit": "kL"}
